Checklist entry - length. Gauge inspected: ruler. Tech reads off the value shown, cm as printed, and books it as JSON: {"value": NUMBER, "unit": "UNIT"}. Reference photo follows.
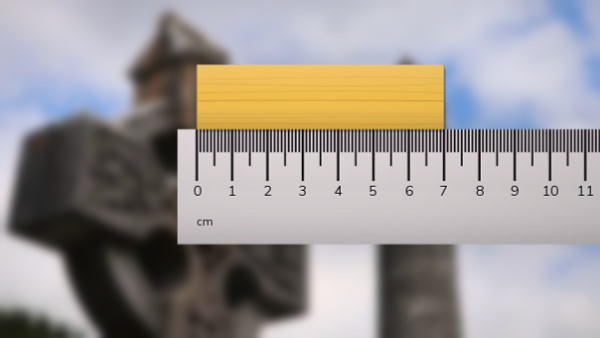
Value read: {"value": 7, "unit": "cm"}
